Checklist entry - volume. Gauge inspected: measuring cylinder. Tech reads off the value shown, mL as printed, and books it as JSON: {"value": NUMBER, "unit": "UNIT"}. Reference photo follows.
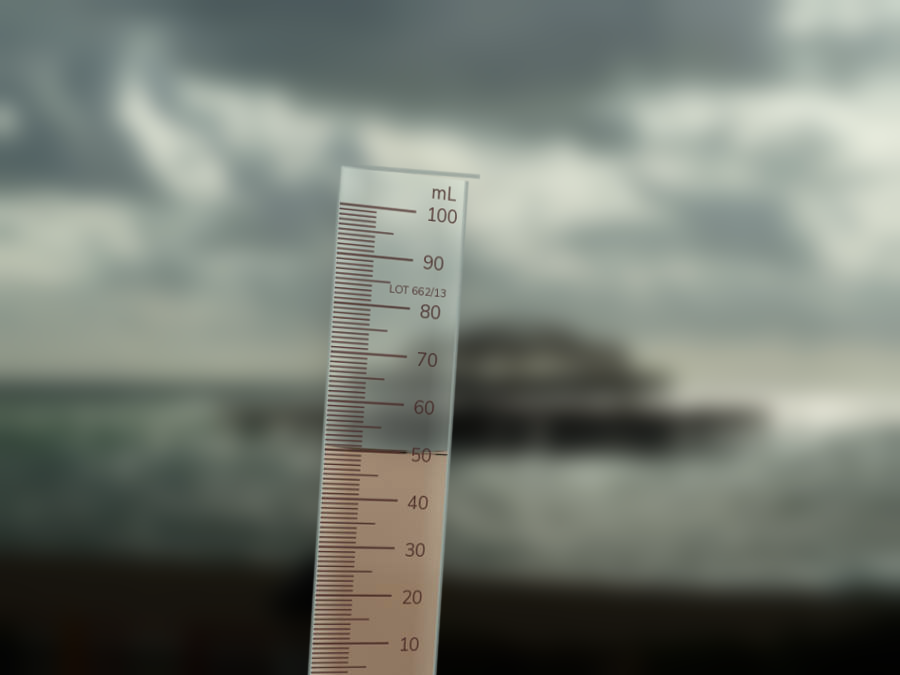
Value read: {"value": 50, "unit": "mL"}
